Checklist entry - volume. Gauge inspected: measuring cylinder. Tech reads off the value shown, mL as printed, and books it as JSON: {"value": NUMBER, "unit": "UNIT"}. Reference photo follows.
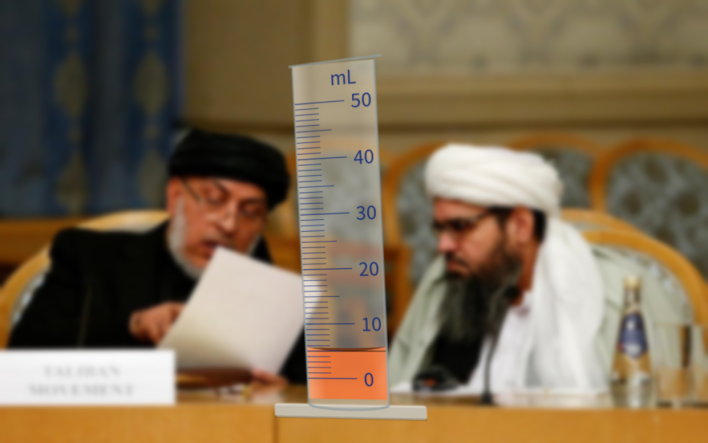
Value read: {"value": 5, "unit": "mL"}
